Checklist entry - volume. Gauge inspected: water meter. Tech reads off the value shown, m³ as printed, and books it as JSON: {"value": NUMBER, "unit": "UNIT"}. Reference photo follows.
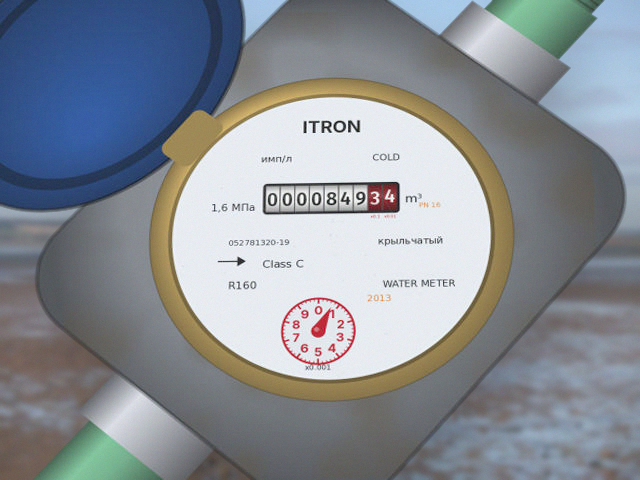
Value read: {"value": 849.340, "unit": "m³"}
